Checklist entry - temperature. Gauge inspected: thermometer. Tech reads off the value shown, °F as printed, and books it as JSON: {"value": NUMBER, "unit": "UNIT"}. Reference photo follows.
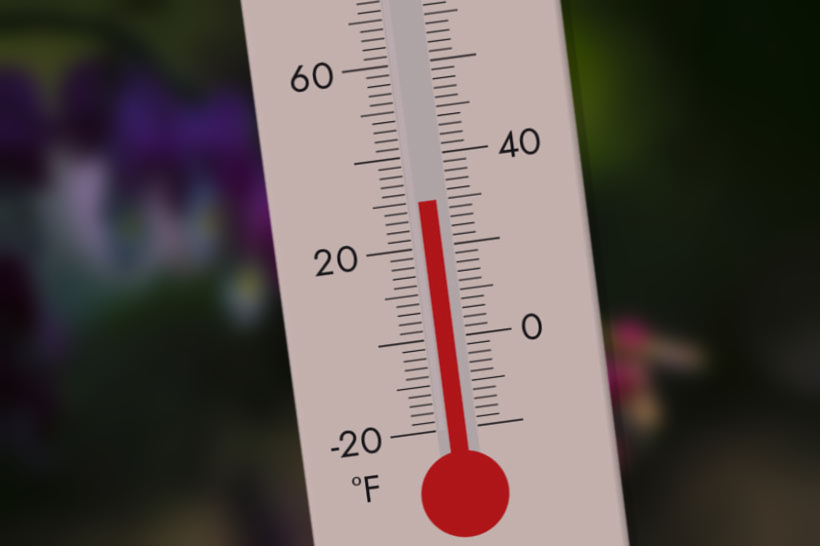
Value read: {"value": 30, "unit": "°F"}
